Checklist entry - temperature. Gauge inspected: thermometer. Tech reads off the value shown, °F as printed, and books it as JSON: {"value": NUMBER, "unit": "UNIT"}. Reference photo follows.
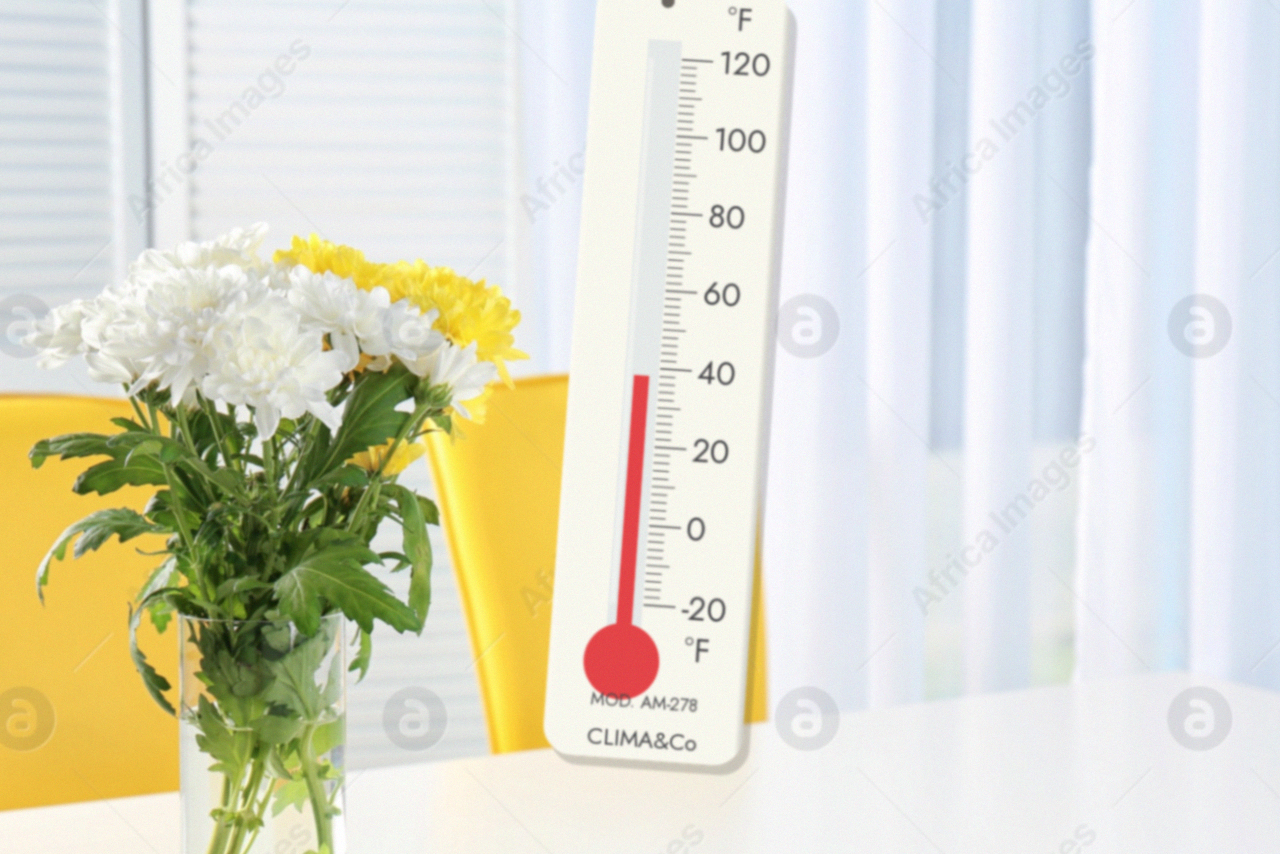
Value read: {"value": 38, "unit": "°F"}
